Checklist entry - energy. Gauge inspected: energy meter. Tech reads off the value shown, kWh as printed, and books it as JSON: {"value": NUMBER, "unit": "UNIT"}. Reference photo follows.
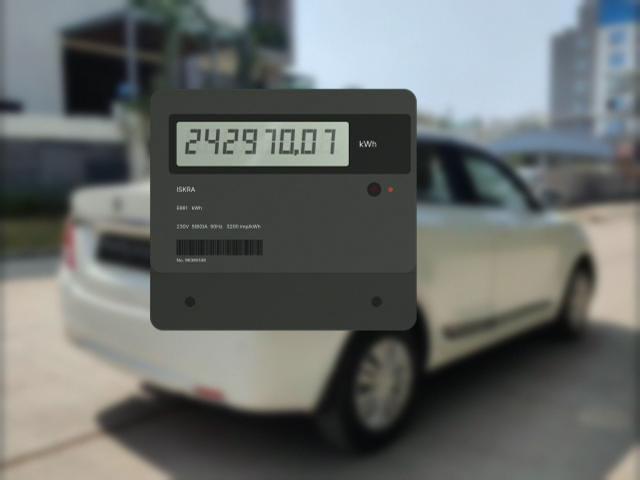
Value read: {"value": 242970.07, "unit": "kWh"}
